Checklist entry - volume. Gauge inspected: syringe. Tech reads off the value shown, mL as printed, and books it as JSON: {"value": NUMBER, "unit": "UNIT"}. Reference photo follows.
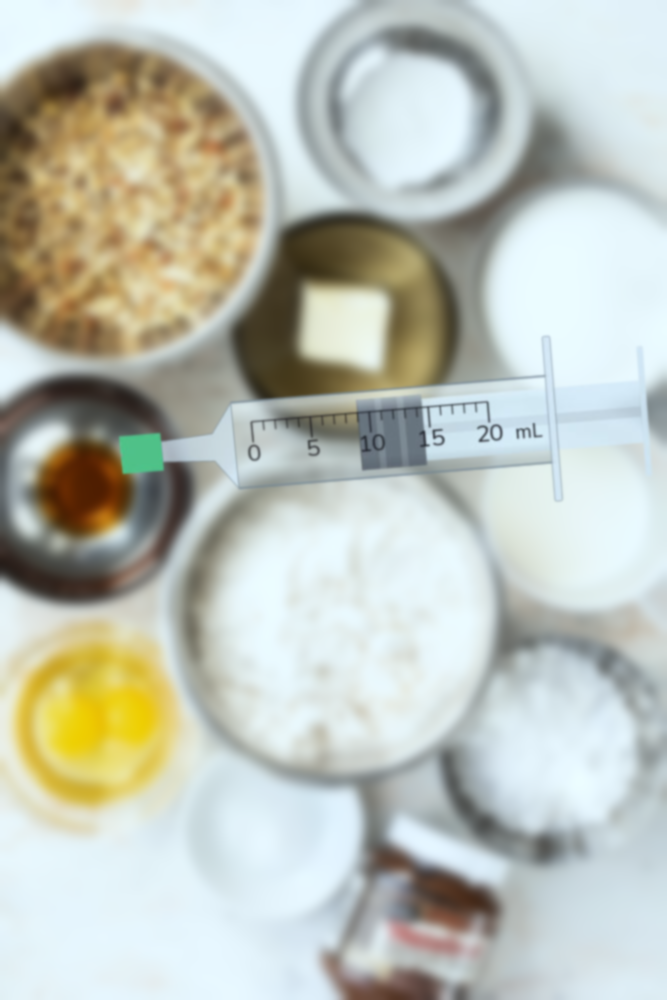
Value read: {"value": 9, "unit": "mL"}
